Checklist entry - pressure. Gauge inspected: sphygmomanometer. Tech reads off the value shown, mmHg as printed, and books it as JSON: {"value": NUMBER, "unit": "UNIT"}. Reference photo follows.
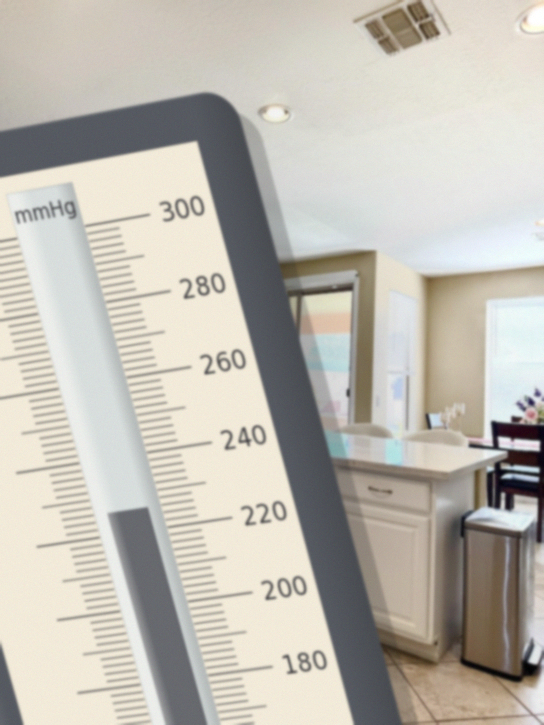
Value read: {"value": 226, "unit": "mmHg"}
